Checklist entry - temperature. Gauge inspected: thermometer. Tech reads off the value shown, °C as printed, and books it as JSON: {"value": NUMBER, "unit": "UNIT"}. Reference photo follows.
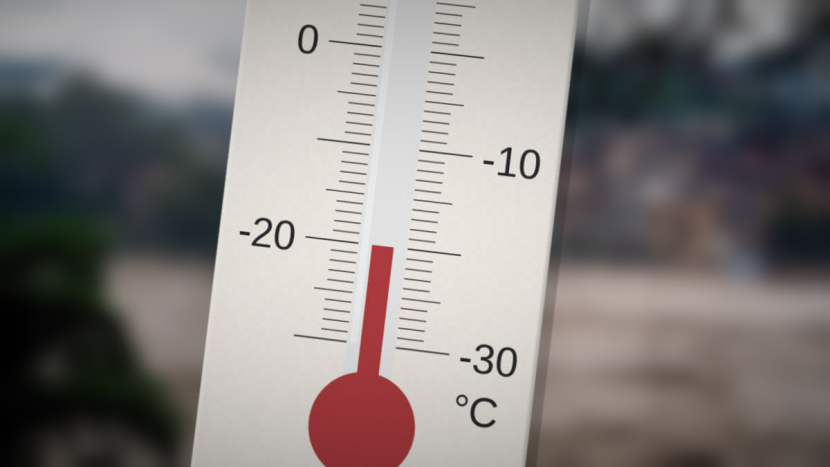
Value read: {"value": -20, "unit": "°C"}
